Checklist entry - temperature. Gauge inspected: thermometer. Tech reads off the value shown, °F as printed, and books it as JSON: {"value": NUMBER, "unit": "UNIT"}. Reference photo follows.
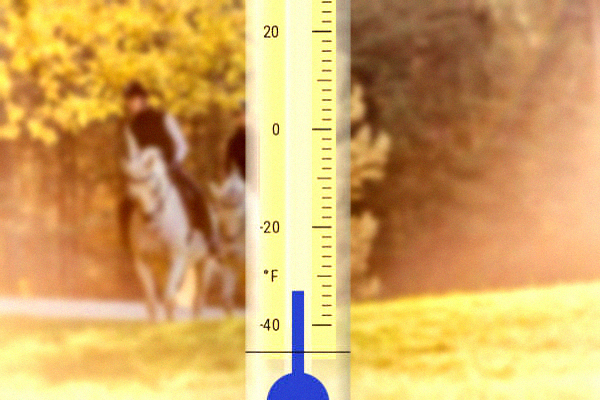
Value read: {"value": -33, "unit": "°F"}
